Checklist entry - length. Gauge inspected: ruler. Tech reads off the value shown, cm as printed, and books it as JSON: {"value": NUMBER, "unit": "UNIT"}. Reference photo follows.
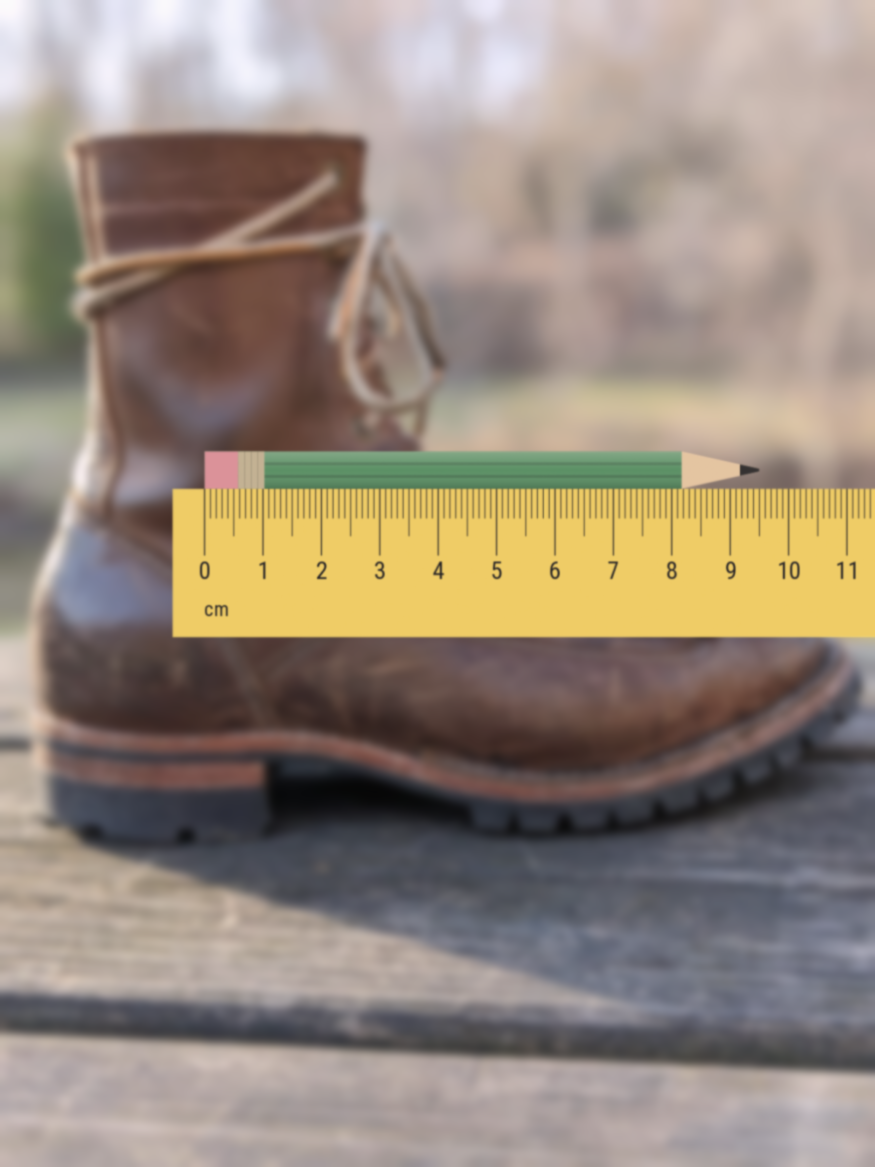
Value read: {"value": 9.5, "unit": "cm"}
